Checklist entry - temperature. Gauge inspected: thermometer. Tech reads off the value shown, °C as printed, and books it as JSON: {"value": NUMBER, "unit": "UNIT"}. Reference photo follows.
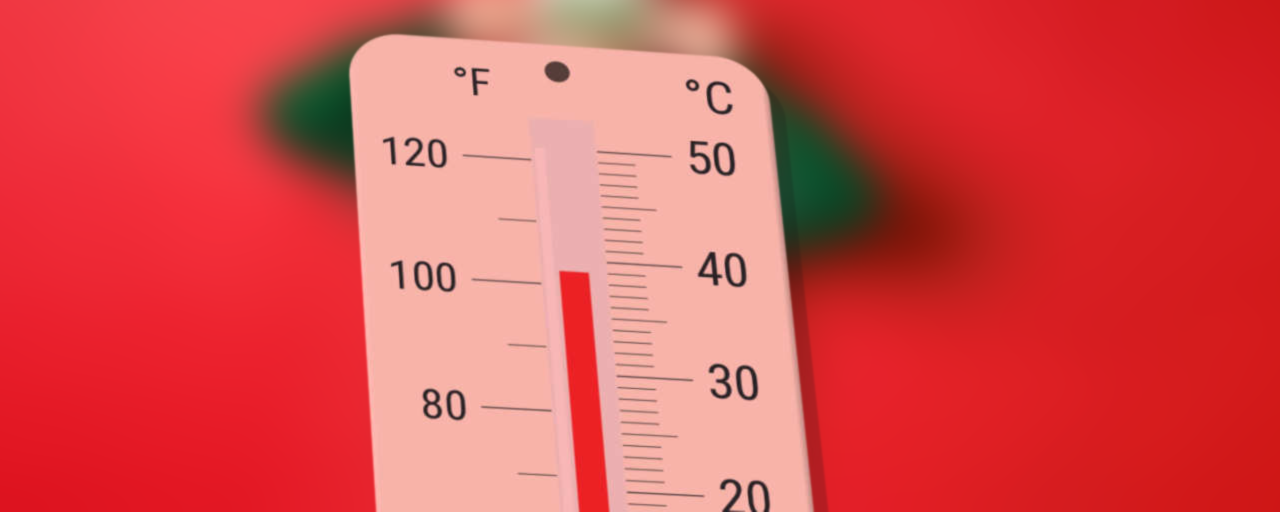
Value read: {"value": 39, "unit": "°C"}
